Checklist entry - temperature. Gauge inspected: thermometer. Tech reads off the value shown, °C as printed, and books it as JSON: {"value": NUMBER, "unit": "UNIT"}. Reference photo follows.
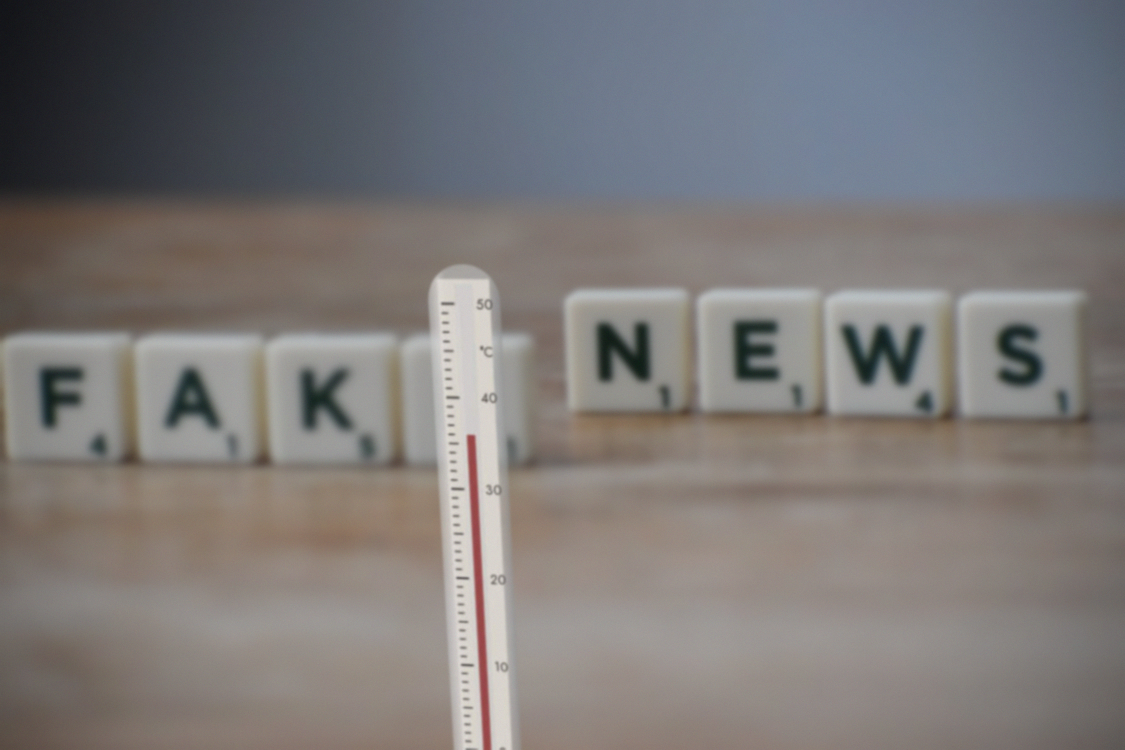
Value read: {"value": 36, "unit": "°C"}
